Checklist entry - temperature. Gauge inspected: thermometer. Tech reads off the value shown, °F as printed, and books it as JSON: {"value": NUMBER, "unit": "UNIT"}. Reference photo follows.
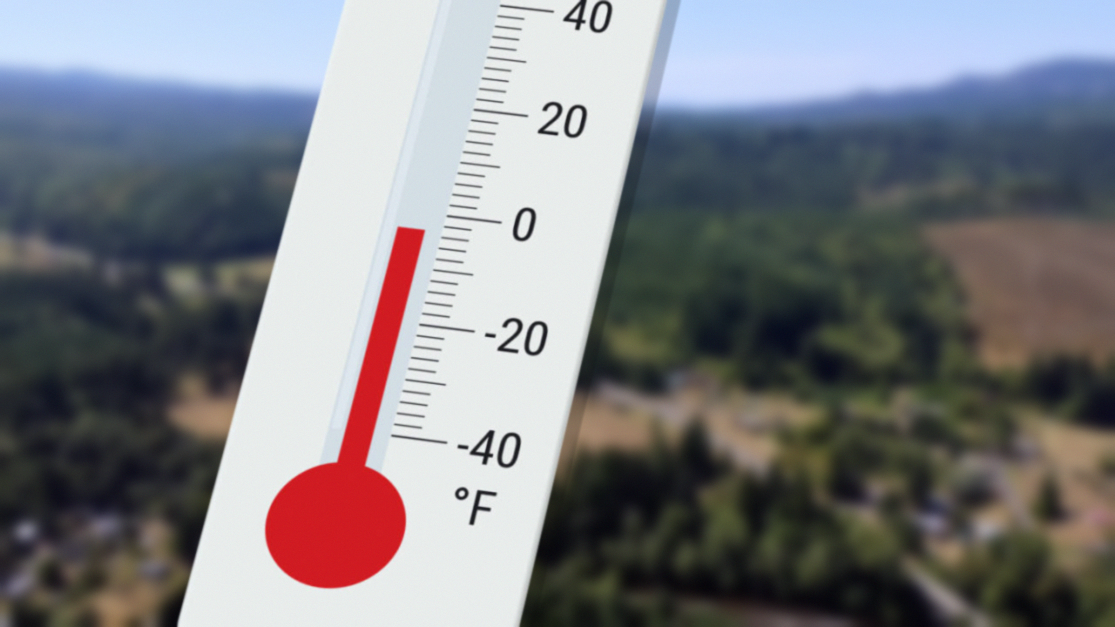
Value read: {"value": -3, "unit": "°F"}
